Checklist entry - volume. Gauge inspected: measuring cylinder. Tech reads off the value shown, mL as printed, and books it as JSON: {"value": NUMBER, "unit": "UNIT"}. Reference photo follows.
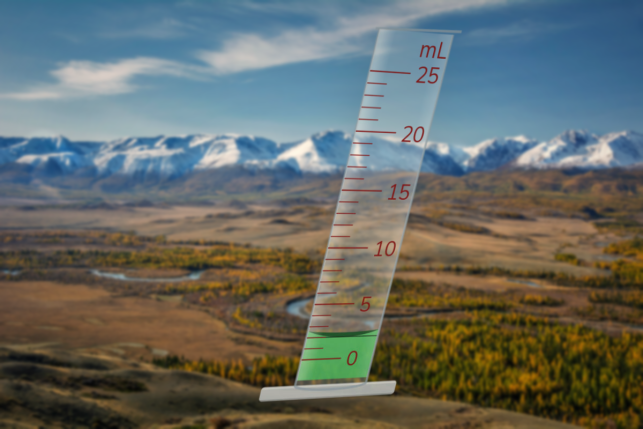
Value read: {"value": 2, "unit": "mL"}
